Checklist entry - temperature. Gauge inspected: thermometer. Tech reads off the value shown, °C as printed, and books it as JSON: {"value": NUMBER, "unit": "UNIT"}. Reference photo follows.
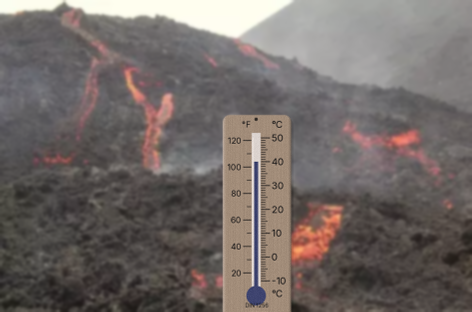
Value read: {"value": 40, "unit": "°C"}
